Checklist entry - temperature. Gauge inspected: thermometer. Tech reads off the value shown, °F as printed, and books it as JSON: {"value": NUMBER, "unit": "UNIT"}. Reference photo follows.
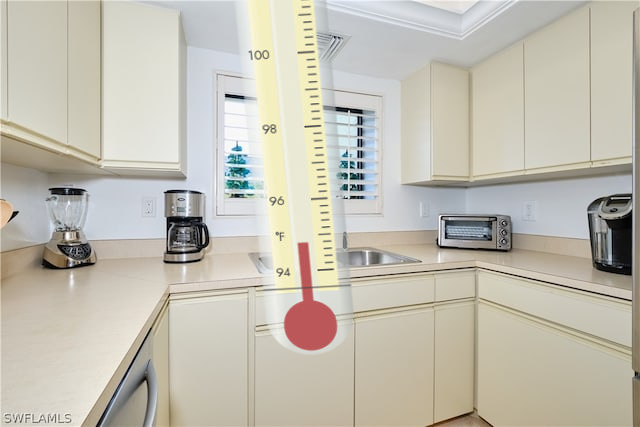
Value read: {"value": 94.8, "unit": "°F"}
